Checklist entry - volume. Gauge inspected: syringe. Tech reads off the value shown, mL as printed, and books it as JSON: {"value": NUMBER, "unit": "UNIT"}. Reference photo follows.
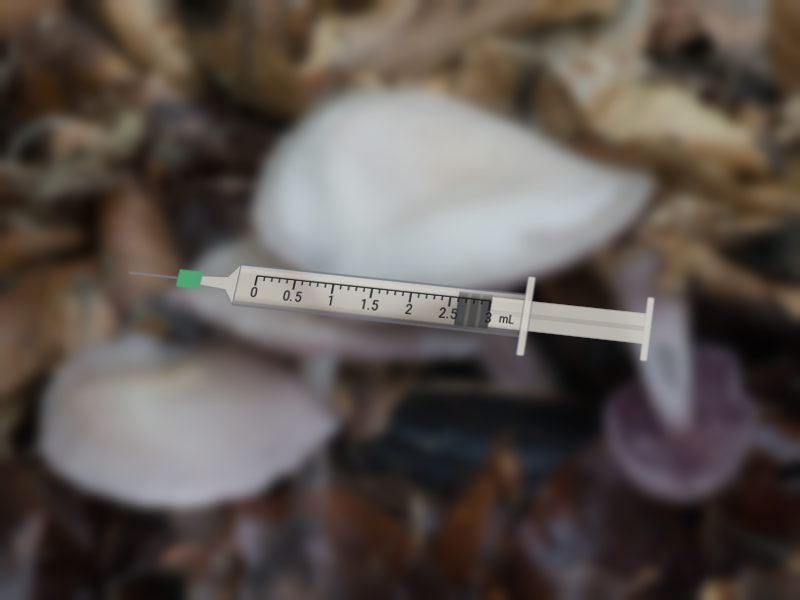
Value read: {"value": 2.6, "unit": "mL"}
